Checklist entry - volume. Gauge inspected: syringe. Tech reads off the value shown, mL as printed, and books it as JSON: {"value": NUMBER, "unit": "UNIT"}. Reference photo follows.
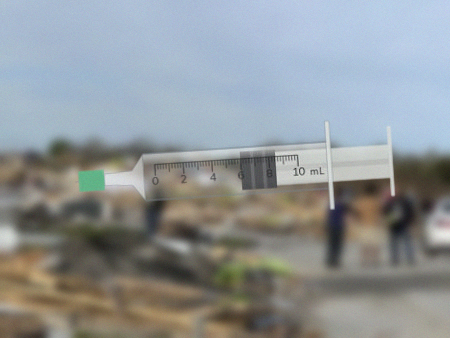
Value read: {"value": 6, "unit": "mL"}
